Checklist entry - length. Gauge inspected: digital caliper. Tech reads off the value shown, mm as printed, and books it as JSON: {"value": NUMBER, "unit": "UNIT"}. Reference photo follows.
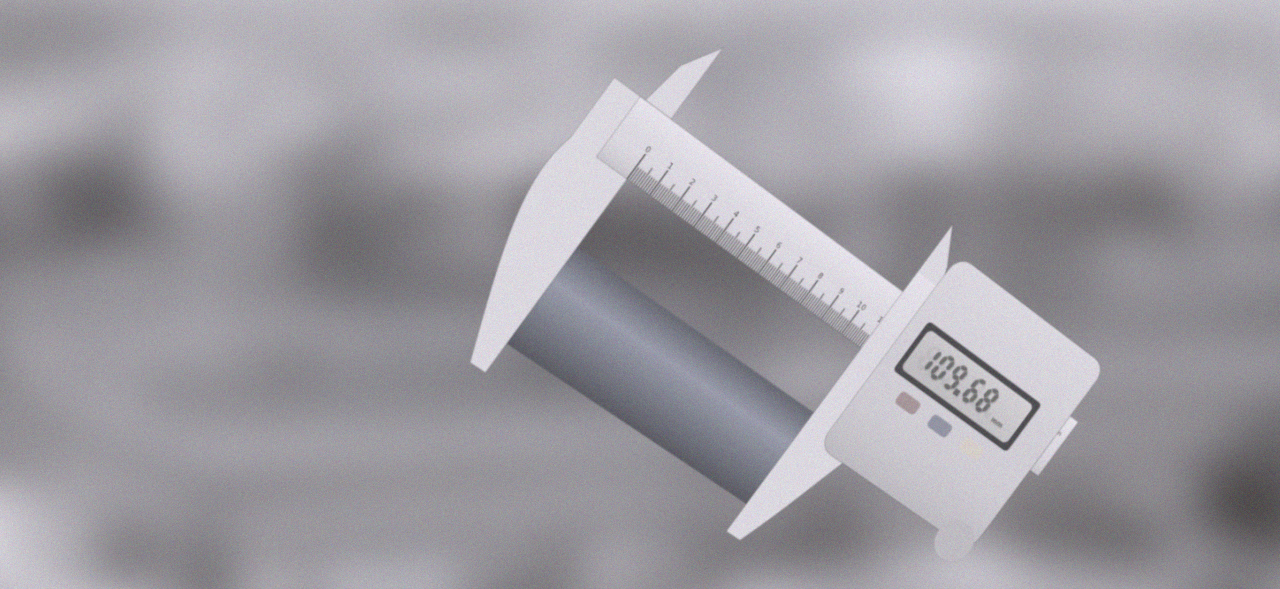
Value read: {"value": 109.68, "unit": "mm"}
